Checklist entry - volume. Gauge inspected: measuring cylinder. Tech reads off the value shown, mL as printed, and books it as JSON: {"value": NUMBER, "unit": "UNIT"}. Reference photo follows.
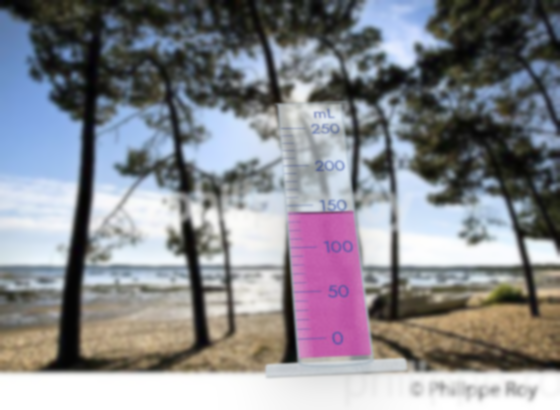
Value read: {"value": 140, "unit": "mL"}
